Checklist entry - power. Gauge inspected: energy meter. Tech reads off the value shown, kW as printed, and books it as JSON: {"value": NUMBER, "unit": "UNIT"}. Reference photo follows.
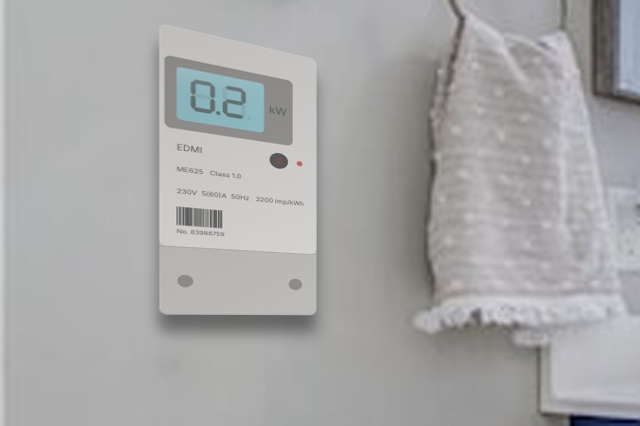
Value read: {"value": 0.2, "unit": "kW"}
